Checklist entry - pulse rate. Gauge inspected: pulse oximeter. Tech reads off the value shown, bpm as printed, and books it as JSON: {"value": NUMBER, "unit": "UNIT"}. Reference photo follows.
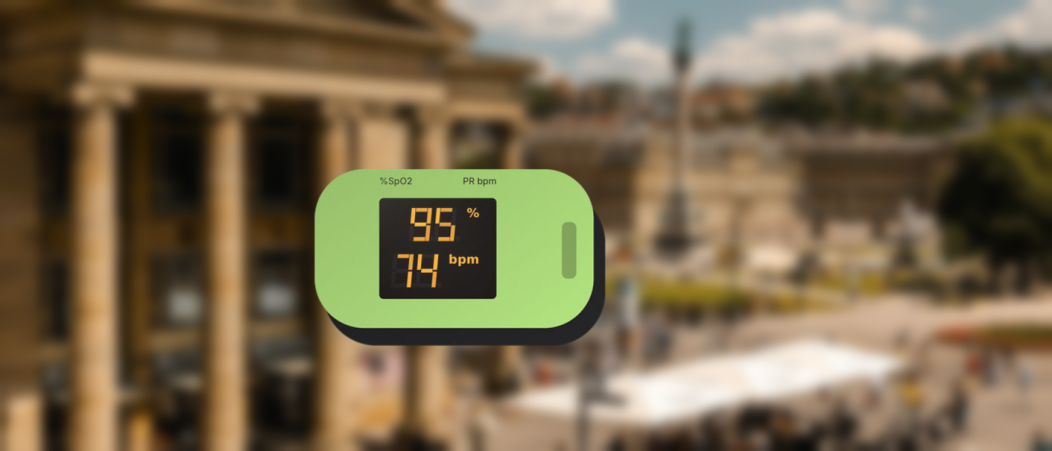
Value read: {"value": 74, "unit": "bpm"}
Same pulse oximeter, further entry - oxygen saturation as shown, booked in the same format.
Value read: {"value": 95, "unit": "%"}
